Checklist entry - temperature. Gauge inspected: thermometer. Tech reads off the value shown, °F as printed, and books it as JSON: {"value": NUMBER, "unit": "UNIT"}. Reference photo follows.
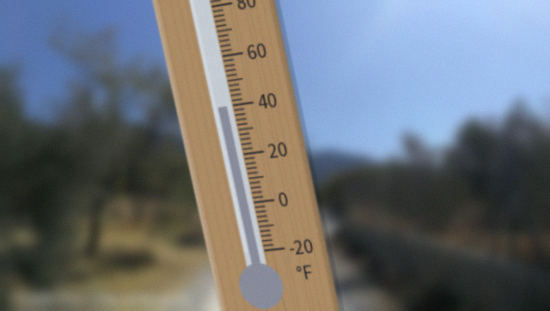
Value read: {"value": 40, "unit": "°F"}
